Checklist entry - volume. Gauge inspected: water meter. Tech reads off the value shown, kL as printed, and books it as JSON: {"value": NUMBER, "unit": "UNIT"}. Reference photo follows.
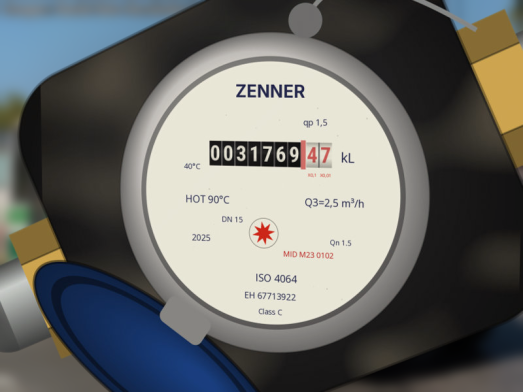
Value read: {"value": 31769.47, "unit": "kL"}
